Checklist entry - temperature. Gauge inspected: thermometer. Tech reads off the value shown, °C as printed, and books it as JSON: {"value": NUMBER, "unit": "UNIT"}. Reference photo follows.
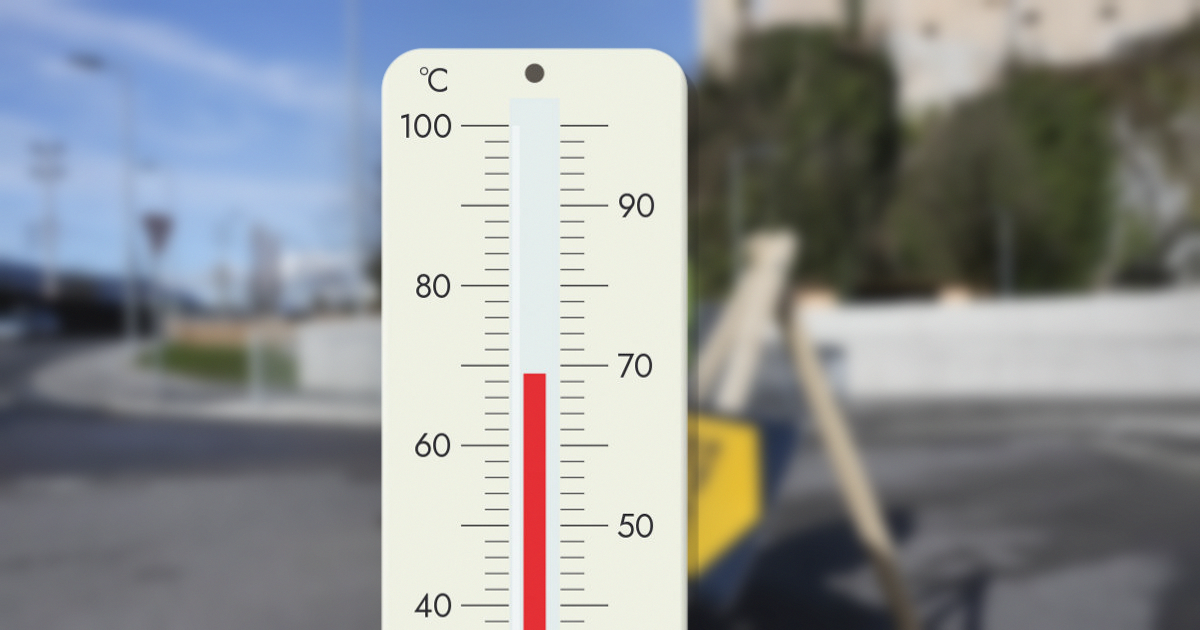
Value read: {"value": 69, "unit": "°C"}
